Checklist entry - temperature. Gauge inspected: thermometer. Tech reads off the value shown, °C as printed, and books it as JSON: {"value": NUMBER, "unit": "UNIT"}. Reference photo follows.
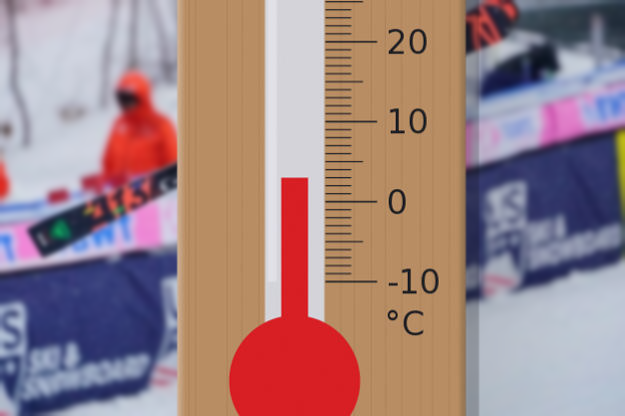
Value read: {"value": 3, "unit": "°C"}
